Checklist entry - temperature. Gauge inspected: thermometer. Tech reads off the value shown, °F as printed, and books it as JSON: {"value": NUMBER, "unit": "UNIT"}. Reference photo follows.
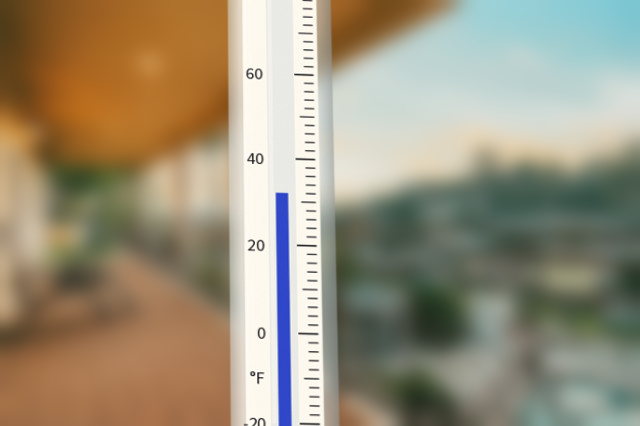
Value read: {"value": 32, "unit": "°F"}
